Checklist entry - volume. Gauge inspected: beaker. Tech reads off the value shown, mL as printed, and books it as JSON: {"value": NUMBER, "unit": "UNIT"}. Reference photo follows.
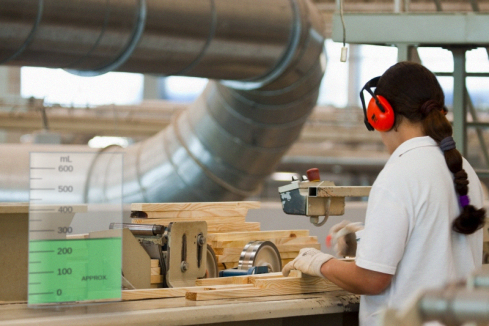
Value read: {"value": 250, "unit": "mL"}
